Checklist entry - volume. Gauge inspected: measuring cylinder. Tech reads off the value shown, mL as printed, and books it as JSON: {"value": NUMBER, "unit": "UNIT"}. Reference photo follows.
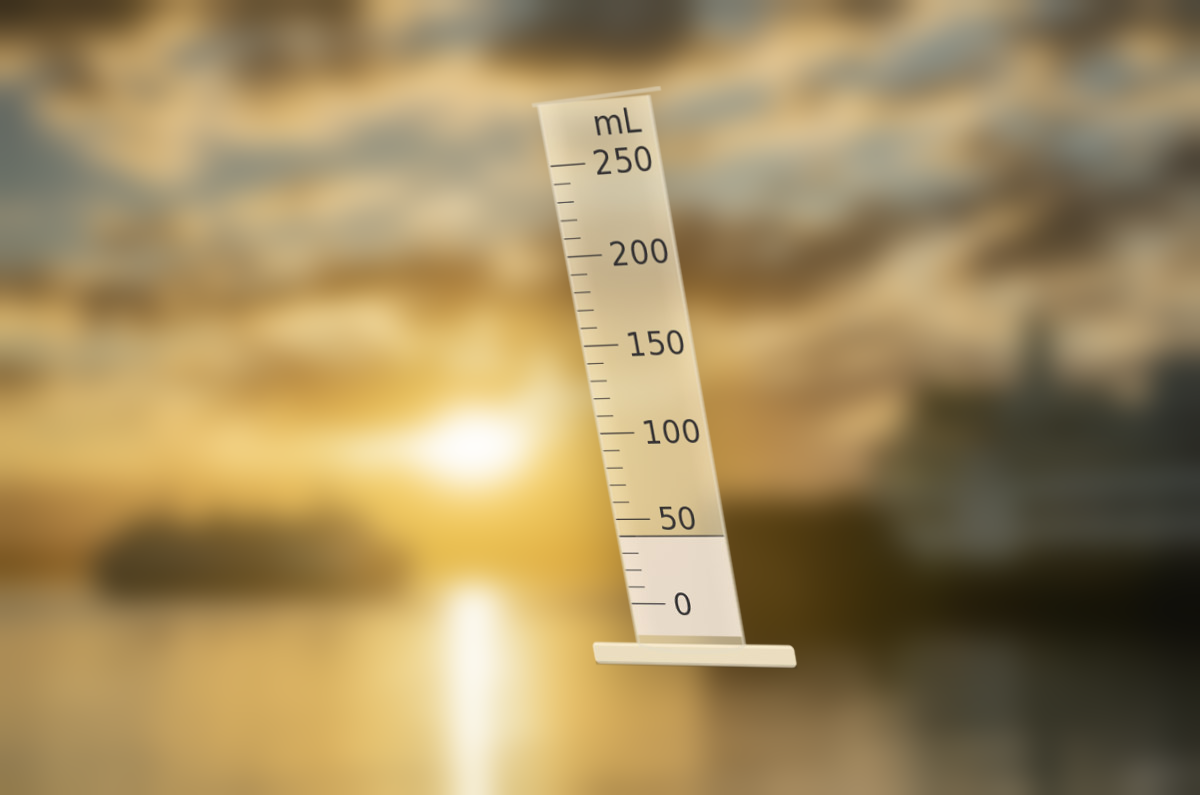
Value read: {"value": 40, "unit": "mL"}
